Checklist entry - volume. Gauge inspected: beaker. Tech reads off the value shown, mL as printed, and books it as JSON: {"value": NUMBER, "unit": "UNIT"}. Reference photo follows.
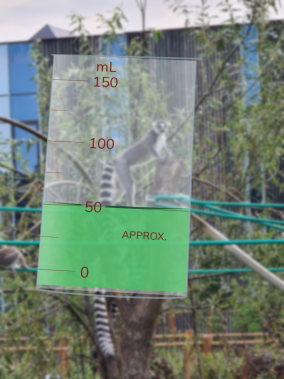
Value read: {"value": 50, "unit": "mL"}
